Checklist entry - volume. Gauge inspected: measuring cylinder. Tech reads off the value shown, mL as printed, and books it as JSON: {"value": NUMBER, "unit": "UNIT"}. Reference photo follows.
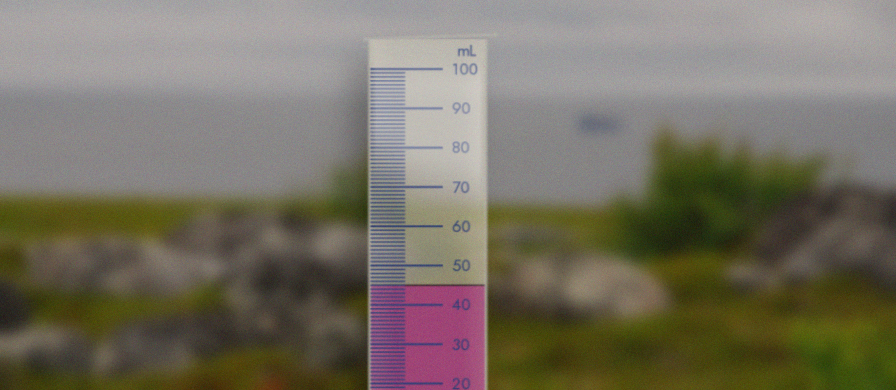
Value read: {"value": 45, "unit": "mL"}
